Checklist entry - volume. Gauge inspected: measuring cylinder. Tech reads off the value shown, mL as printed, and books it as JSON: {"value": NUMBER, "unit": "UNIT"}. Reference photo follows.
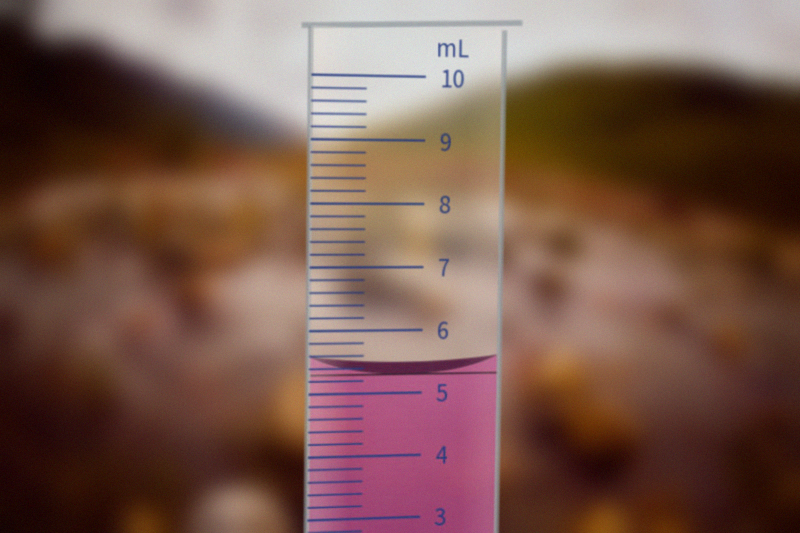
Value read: {"value": 5.3, "unit": "mL"}
